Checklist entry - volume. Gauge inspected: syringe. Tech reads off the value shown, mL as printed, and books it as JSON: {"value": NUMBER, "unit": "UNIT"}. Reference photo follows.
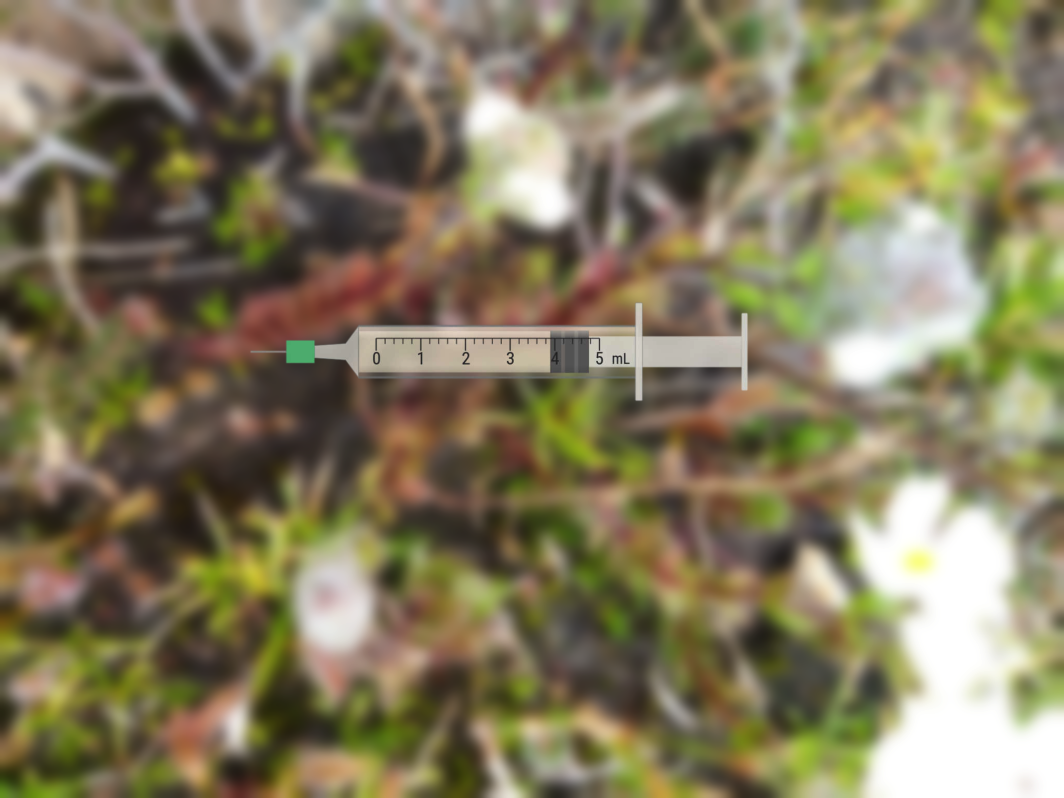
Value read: {"value": 3.9, "unit": "mL"}
